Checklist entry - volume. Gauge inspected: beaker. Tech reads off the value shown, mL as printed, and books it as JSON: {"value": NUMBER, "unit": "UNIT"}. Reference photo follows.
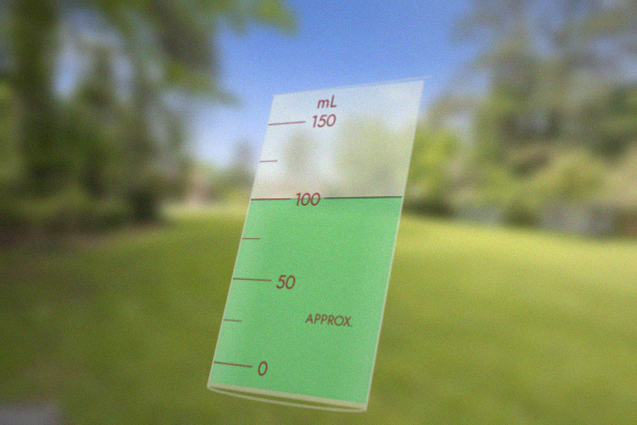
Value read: {"value": 100, "unit": "mL"}
